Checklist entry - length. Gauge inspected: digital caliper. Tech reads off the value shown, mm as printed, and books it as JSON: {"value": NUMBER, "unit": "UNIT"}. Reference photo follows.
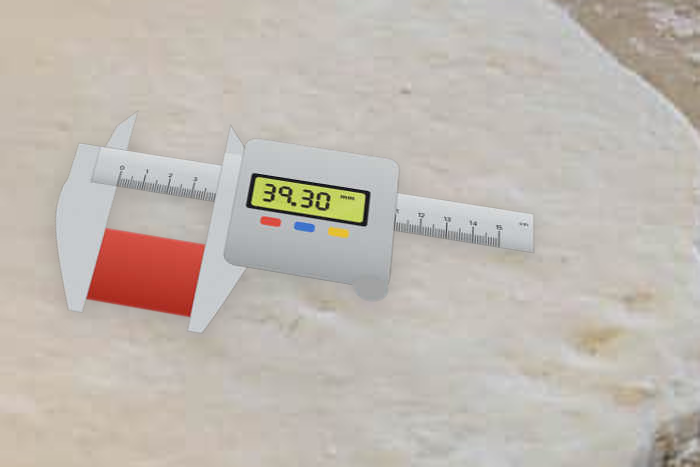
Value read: {"value": 39.30, "unit": "mm"}
